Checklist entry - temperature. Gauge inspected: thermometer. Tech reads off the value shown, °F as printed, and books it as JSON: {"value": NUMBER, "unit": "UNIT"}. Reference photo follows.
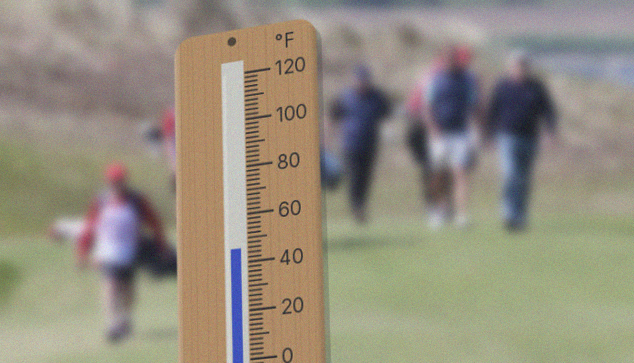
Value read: {"value": 46, "unit": "°F"}
